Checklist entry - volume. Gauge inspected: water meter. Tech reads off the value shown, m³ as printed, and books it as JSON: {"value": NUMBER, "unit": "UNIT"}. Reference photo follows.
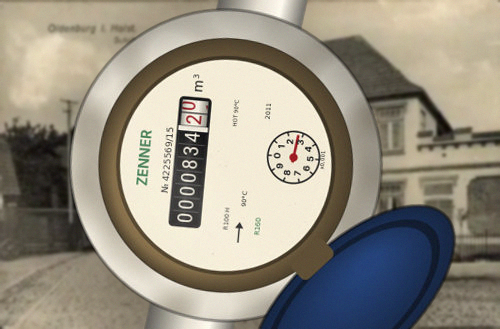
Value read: {"value": 834.202, "unit": "m³"}
